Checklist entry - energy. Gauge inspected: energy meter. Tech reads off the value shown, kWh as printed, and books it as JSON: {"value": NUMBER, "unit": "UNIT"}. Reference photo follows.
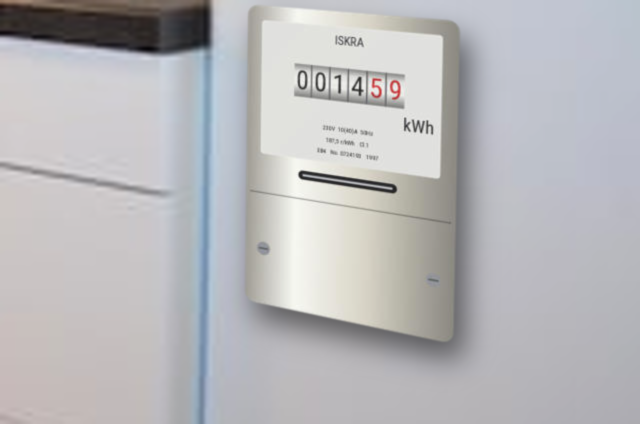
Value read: {"value": 14.59, "unit": "kWh"}
